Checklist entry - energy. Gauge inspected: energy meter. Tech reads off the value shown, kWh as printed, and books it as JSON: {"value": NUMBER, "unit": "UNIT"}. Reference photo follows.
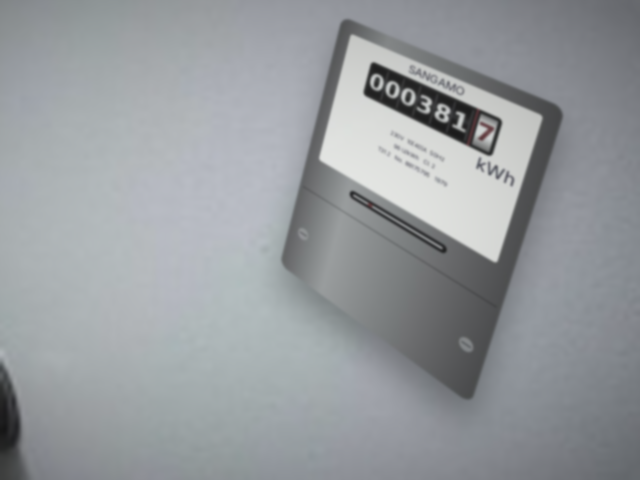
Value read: {"value": 381.7, "unit": "kWh"}
